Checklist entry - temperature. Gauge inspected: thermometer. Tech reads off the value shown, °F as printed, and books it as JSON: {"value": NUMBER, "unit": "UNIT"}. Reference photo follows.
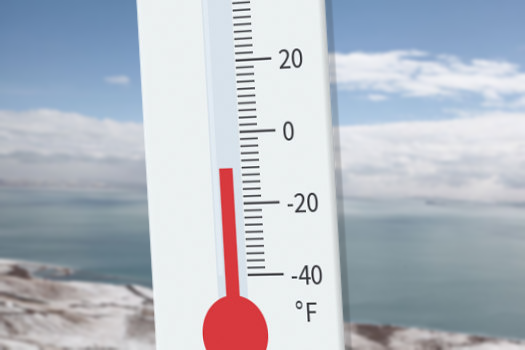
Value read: {"value": -10, "unit": "°F"}
